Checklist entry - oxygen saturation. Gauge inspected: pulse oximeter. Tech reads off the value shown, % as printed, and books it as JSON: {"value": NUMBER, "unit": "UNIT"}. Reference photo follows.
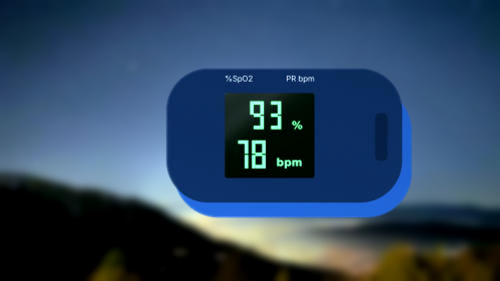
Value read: {"value": 93, "unit": "%"}
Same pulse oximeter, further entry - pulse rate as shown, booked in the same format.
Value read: {"value": 78, "unit": "bpm"}
